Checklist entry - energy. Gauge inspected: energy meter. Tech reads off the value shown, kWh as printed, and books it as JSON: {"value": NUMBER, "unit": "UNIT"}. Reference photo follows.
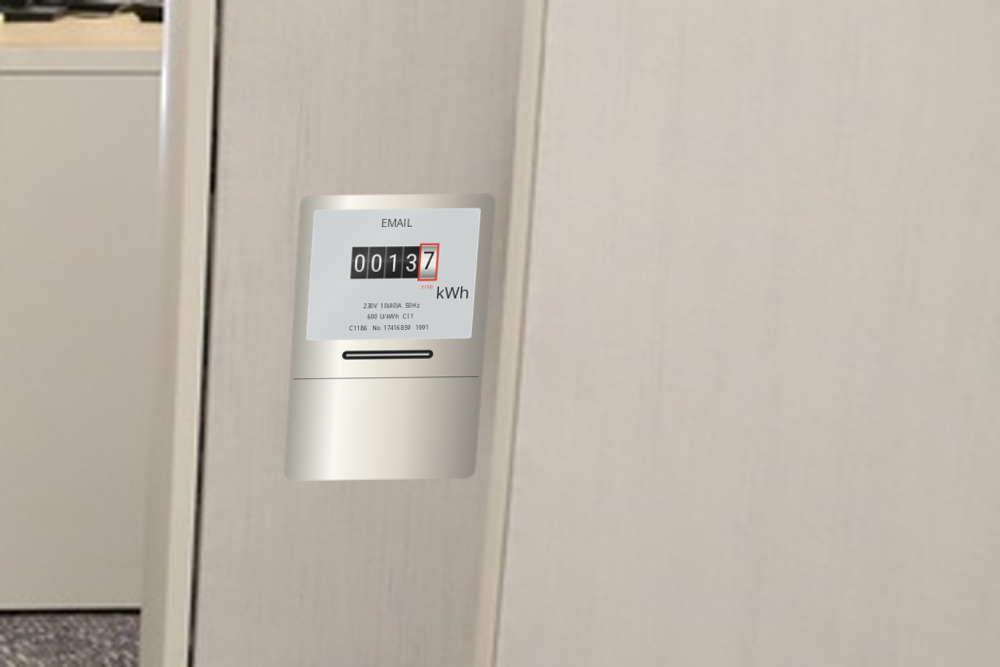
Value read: {"value": 13.7, "unit": "kWh"}
